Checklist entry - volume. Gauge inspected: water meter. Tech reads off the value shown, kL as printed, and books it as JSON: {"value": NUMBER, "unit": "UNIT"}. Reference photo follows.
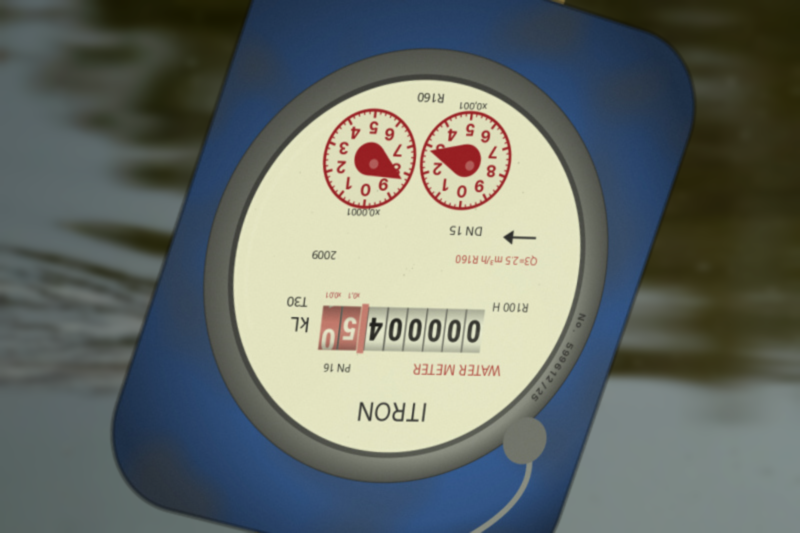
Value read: {"value": 4.5028, "unit": "kL"}
